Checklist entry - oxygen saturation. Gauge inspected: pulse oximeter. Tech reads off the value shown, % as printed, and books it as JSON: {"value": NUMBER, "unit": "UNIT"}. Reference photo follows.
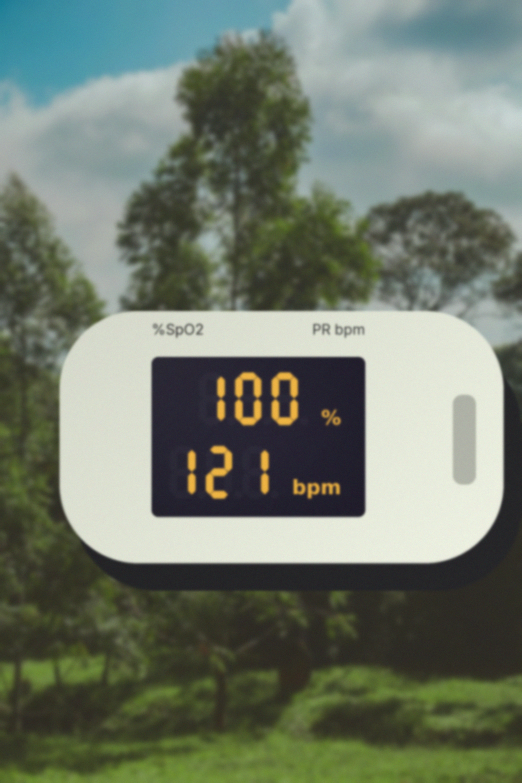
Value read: {"value": 100, "unit": "%"}
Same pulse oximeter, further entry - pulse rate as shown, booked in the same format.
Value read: {"value": 121, "unit": "bpm"}
